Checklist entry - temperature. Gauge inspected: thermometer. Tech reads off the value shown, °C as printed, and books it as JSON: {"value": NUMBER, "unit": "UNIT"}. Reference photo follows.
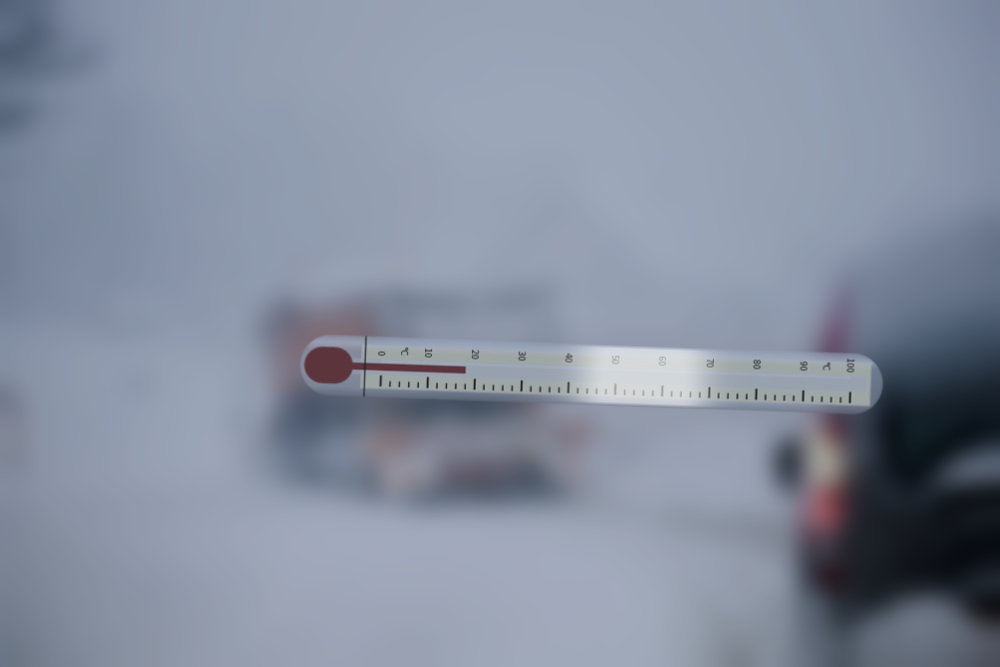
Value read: {"value": 18, "unit": "°C"}
